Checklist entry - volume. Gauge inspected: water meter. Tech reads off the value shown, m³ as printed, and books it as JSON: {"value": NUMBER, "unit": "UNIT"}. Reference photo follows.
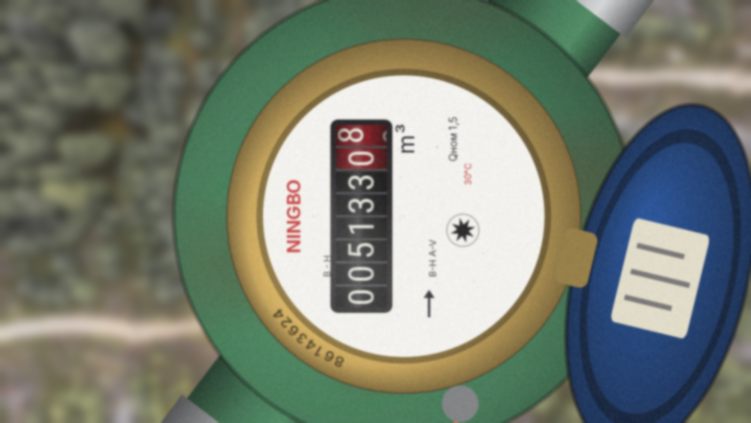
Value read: {"value": 5133.08, "unit": "m³"}
